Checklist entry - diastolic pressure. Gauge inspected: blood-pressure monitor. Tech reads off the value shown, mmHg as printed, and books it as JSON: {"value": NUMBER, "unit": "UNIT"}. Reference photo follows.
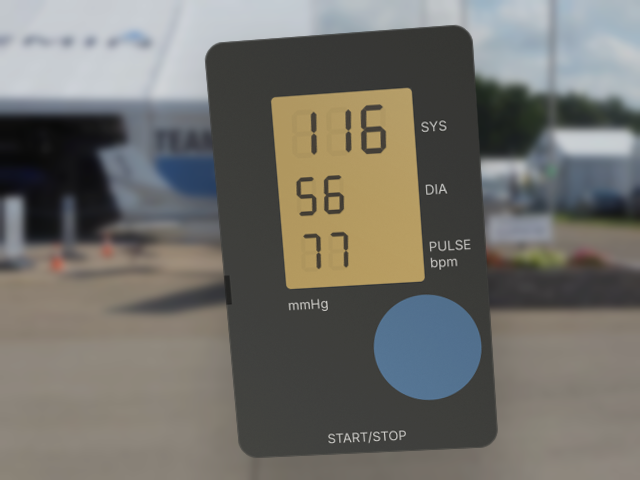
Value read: {"value": 56, "unit": "mmHg"}
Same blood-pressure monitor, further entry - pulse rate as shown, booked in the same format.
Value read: {"value": 77, "unit": "bpm"}
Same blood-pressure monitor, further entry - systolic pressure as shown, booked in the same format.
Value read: {"value": 116, "unit": "mmHg"}
